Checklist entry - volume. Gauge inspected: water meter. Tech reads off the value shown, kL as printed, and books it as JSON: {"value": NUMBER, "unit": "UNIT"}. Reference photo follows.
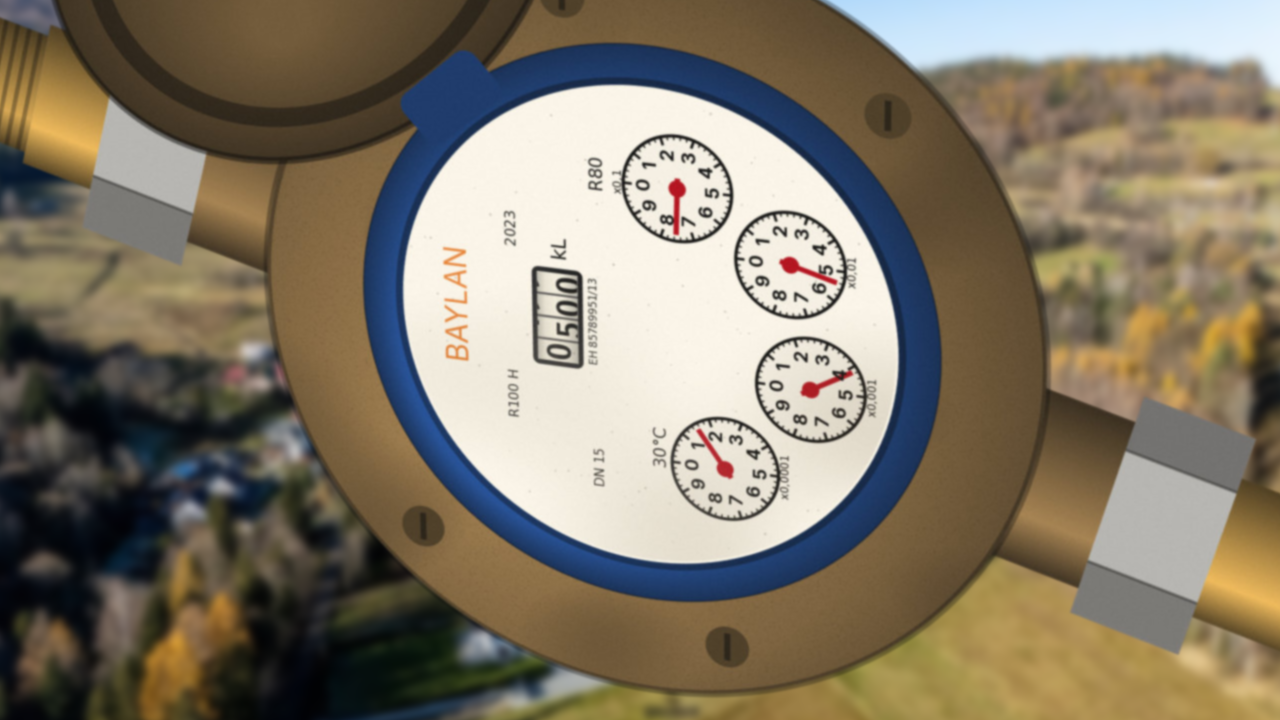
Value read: {"value": 499.7541, "unit": "kL"}
